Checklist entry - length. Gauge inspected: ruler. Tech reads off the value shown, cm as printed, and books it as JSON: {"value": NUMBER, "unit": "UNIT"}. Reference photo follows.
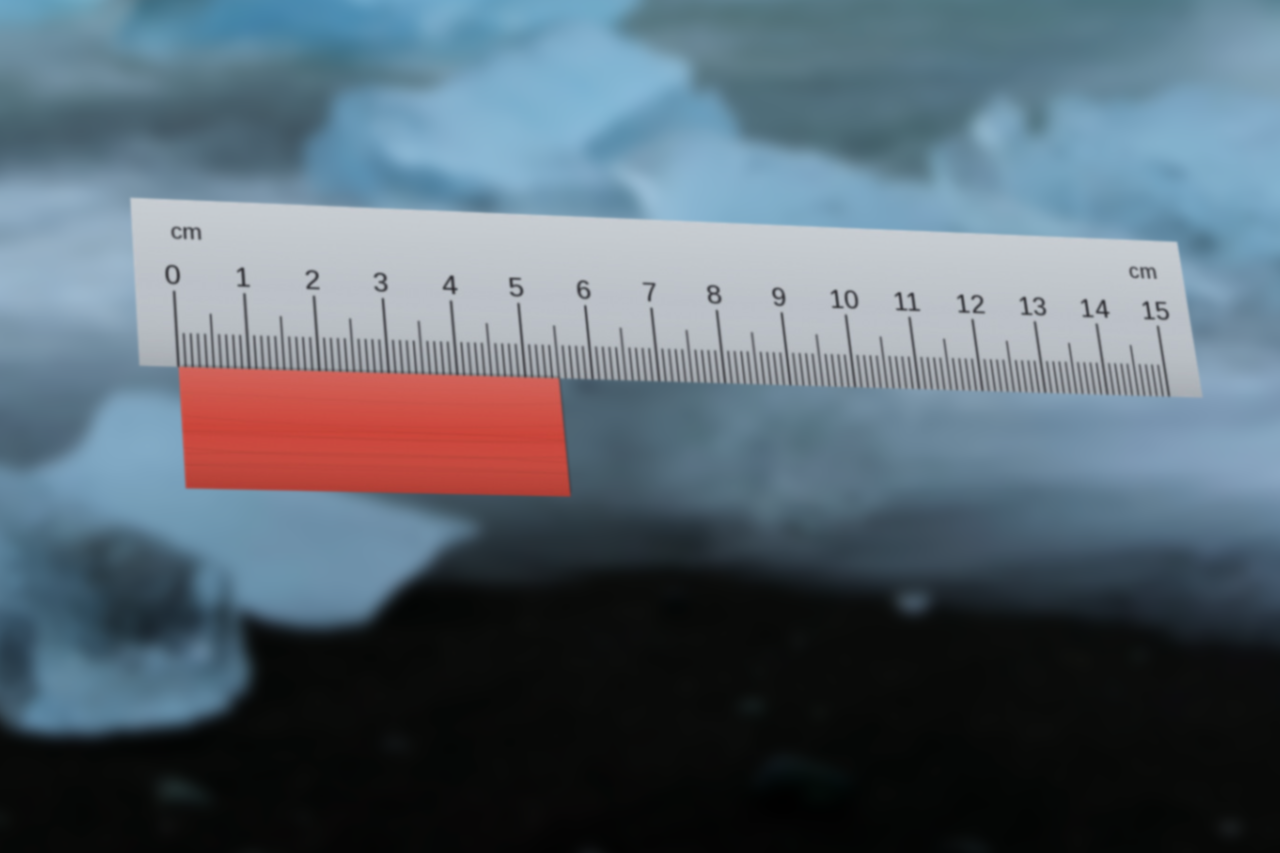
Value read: {"value": 5.5, "unit": "cm"}
